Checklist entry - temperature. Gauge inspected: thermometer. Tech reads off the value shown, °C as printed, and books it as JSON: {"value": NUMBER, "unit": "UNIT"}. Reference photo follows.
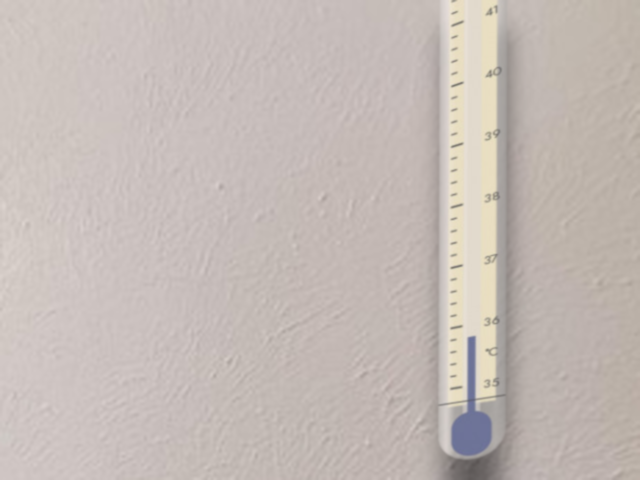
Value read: {"value": 35.8, "unit": "°C"}
